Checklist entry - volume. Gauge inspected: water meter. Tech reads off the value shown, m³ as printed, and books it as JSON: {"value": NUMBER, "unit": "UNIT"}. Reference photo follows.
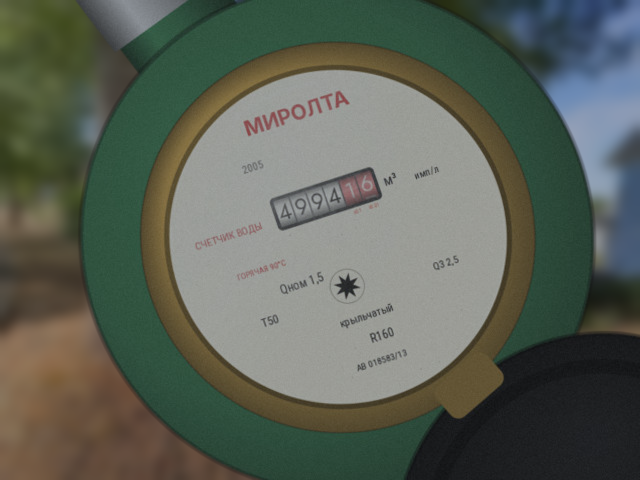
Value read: {"value": 4994.16, "unit": "m³"}
